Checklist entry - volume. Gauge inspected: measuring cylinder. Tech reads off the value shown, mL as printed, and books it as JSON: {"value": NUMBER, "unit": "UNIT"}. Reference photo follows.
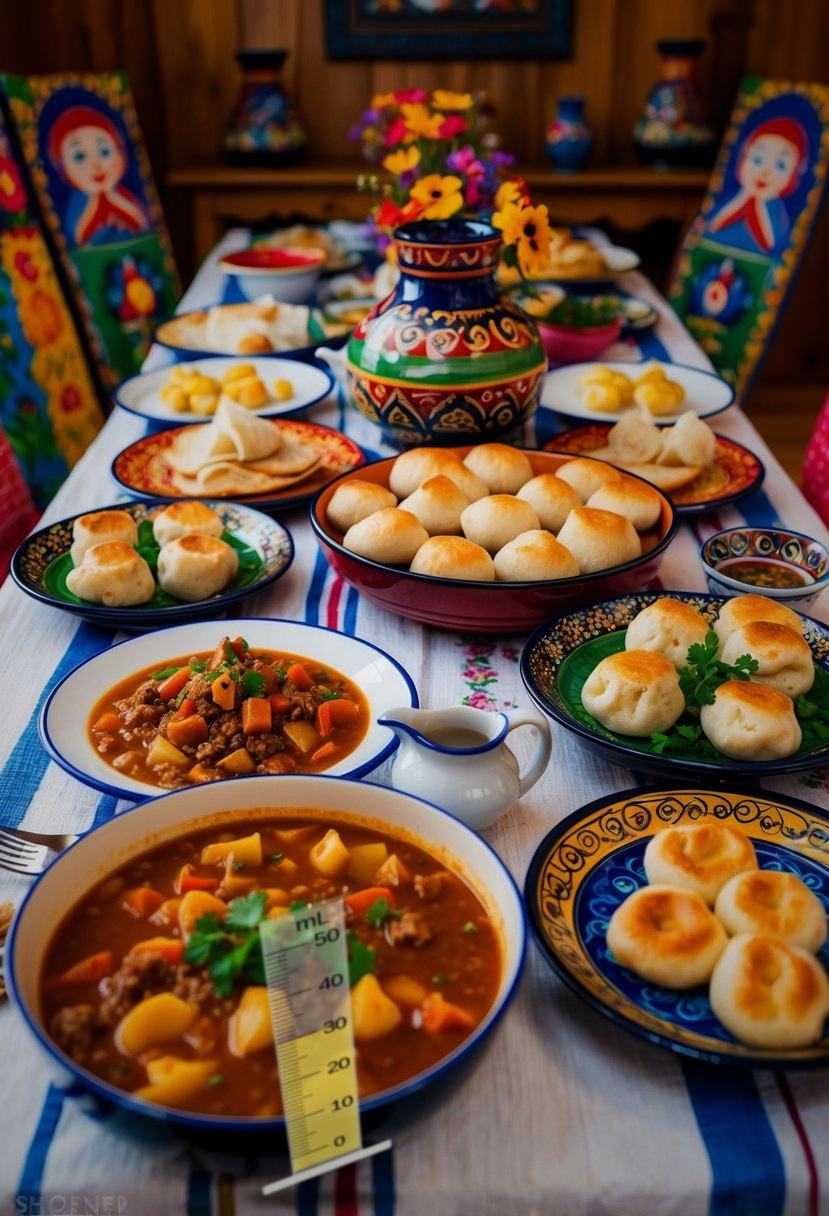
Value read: {"value": 30, "unit": "mL"}
